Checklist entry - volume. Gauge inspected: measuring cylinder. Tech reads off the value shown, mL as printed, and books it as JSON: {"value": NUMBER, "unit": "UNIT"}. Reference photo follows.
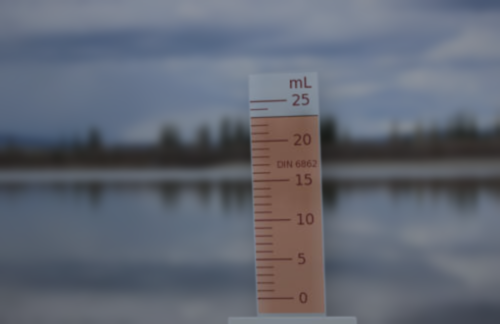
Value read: {"value": 23, "unit": "mL"}
